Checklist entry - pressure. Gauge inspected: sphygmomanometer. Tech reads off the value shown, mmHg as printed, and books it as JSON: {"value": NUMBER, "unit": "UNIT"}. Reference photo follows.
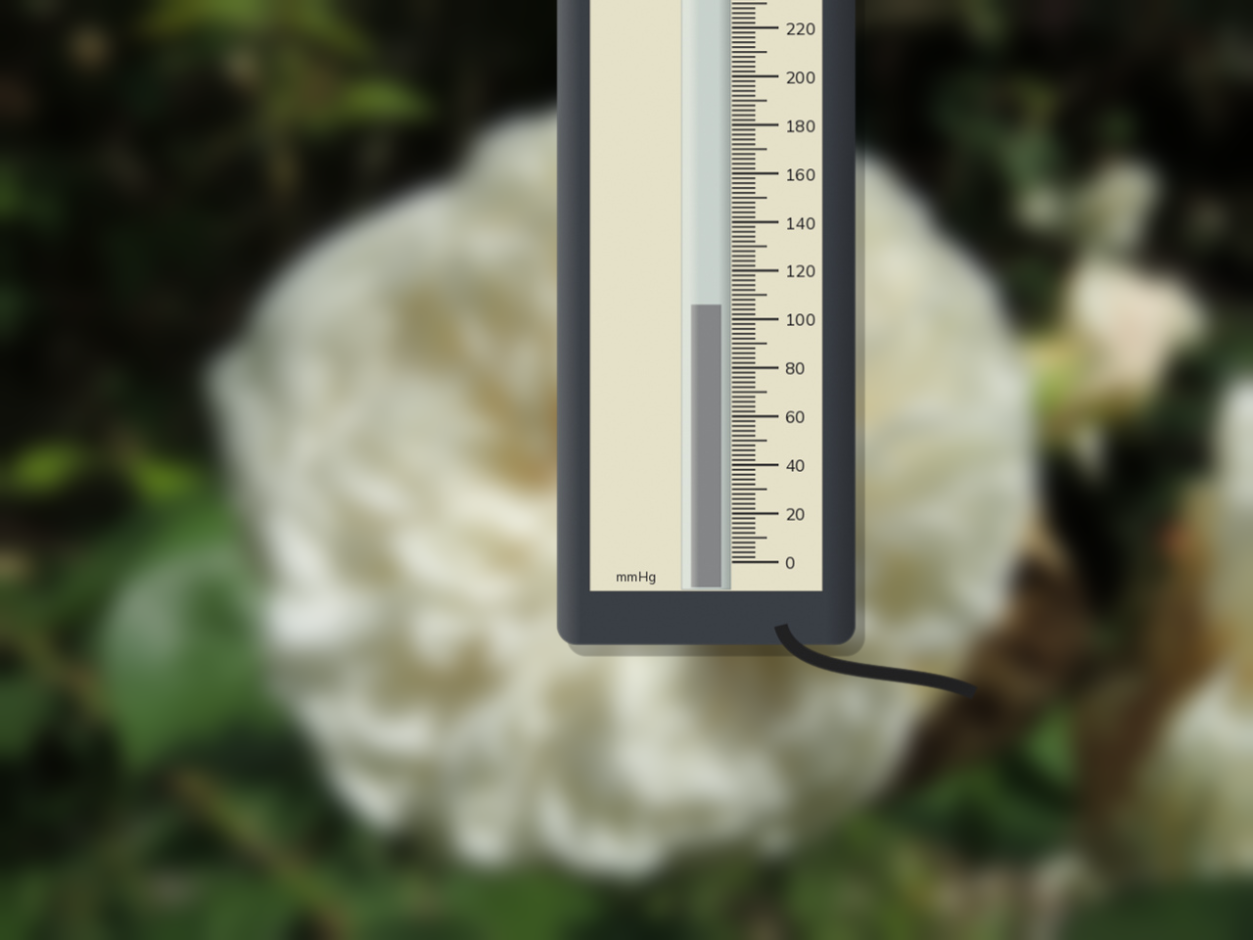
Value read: {"value": 106, "unit": "mmHg"}
